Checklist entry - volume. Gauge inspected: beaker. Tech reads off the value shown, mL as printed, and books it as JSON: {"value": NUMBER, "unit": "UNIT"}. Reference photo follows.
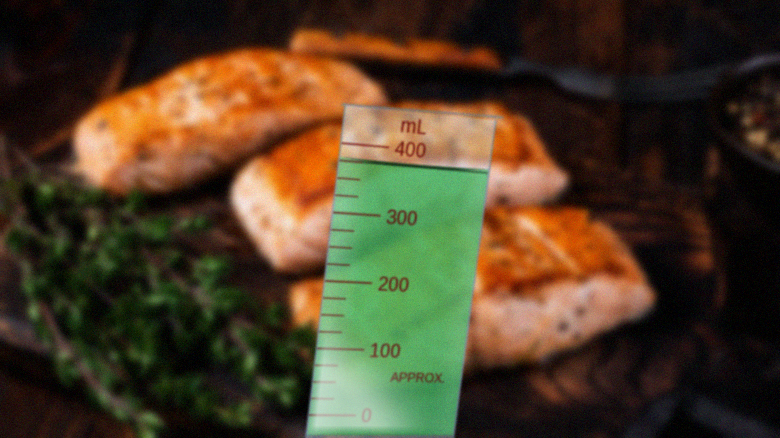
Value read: {"value": 375, "unit": "mL"}
